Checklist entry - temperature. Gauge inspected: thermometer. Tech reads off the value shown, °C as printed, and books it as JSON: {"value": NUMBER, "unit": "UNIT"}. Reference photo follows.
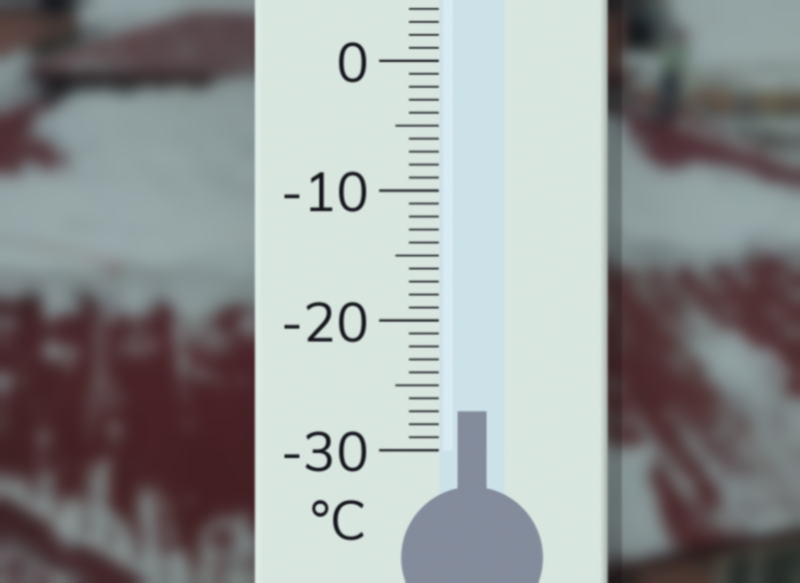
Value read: {"value": -27, "unit": "°C"}
